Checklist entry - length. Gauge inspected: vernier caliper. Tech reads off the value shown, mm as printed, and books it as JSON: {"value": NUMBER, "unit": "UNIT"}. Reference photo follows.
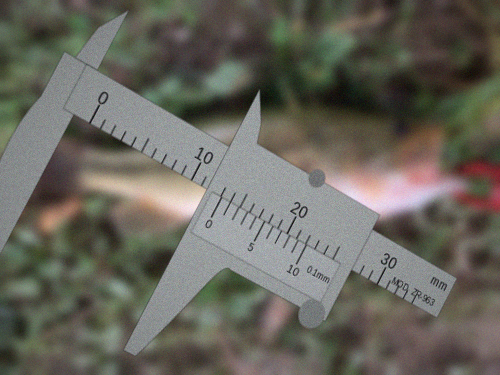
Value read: {"value": 13.1, "unit": "mm"}
